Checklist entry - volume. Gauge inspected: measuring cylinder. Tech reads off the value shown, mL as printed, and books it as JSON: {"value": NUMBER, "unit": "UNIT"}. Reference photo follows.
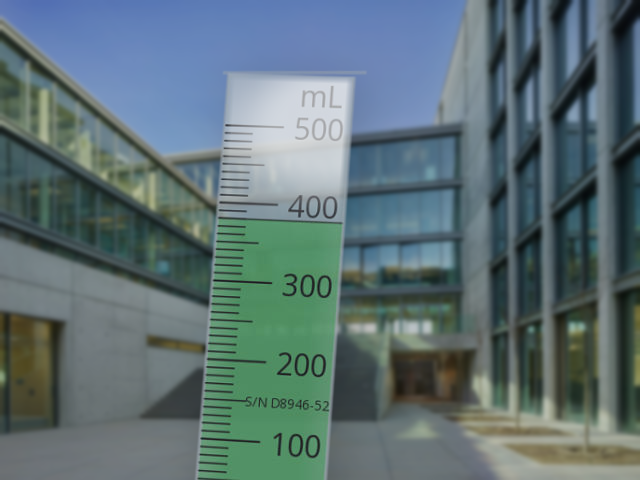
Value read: {"value": 380, "unit": "mL"}
